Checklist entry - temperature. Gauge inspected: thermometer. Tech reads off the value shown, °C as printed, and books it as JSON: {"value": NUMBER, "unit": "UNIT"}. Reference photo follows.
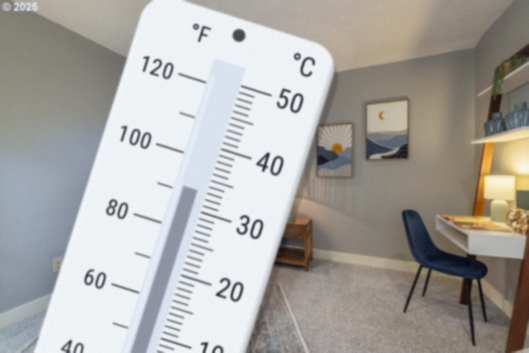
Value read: {"value": 33, "unit": "°C"}
